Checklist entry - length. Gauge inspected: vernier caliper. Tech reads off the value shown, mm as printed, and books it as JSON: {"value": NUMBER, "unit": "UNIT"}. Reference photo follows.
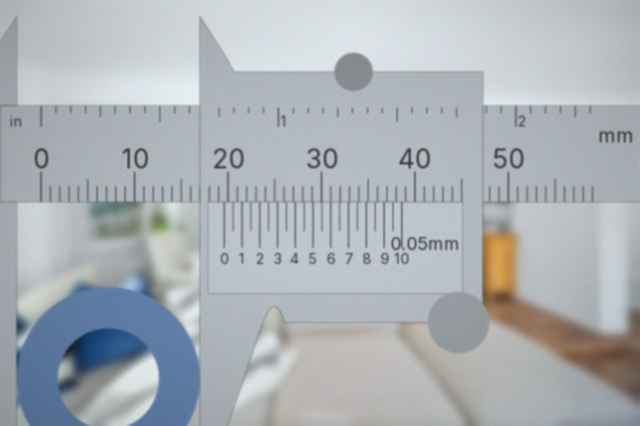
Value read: {"value": 19.6, "unit": "mm"}
